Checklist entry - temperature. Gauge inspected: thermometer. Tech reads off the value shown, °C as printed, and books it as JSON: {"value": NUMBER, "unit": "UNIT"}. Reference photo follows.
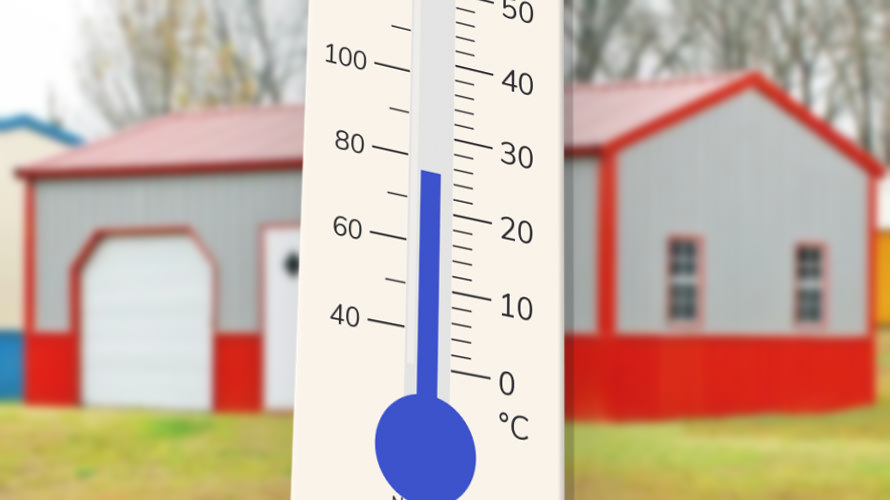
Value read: {"value": 25, "unit": "°C"}
